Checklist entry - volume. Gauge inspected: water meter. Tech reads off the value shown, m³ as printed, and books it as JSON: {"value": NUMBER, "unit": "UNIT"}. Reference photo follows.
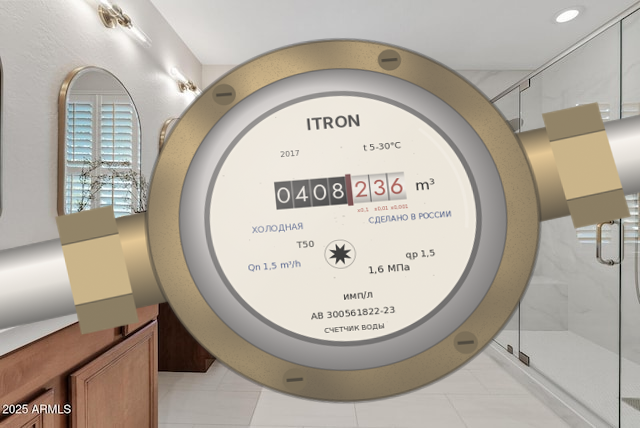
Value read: {"value": 408.236, "unit": "m³"}
